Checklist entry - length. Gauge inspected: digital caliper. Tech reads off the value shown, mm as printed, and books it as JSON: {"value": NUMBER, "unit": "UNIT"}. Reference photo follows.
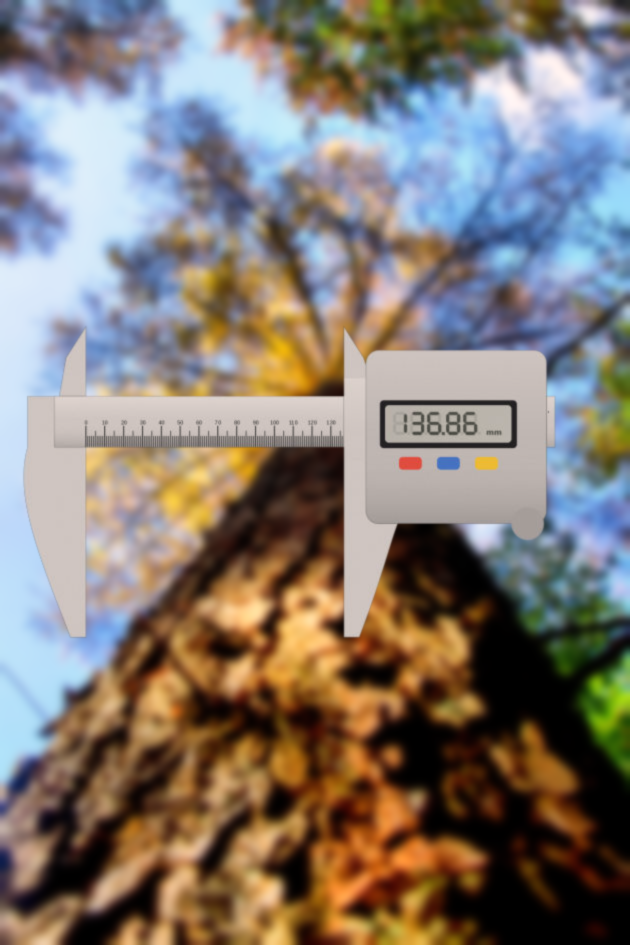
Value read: {"value": 136.86, "unit": "mm"}
